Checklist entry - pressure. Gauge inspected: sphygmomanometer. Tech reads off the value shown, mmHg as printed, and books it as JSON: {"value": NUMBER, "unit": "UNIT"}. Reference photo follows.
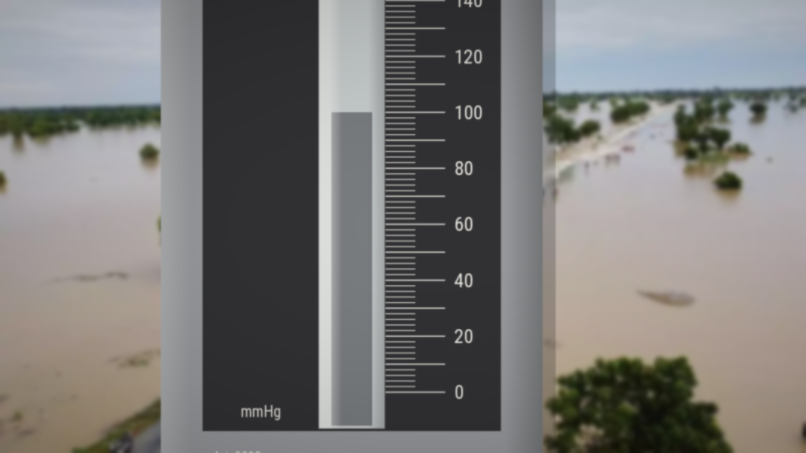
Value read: {"value": 100, "unit": "mmHg"}
